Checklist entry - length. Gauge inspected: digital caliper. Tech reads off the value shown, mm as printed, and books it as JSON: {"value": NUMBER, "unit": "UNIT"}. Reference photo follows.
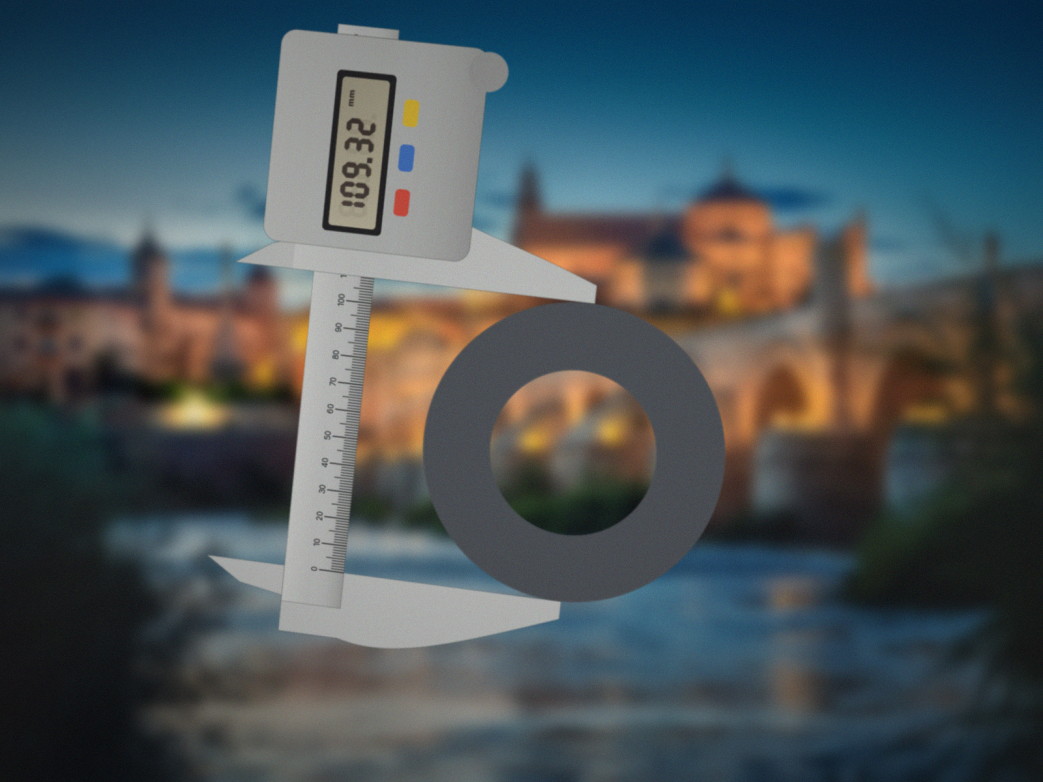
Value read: {"value": 109.32, "unit": "mm"}
